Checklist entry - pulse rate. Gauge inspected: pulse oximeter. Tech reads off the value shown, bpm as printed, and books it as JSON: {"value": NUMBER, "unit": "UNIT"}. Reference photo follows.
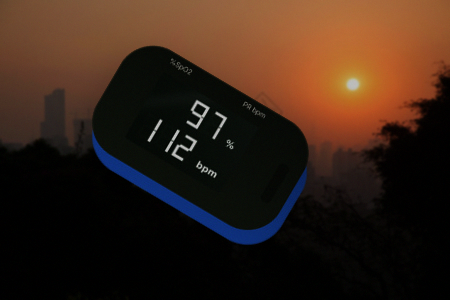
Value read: {"value": 112, "unit": "bpm"}
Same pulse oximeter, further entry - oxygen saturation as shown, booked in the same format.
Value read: {"value": 97, "unit": "%"}
